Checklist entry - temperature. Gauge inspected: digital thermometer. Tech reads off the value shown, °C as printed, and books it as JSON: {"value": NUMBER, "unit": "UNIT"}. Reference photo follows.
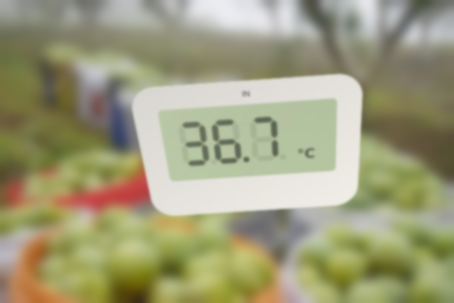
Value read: {"value": 36.7, "unit": "°C"}
